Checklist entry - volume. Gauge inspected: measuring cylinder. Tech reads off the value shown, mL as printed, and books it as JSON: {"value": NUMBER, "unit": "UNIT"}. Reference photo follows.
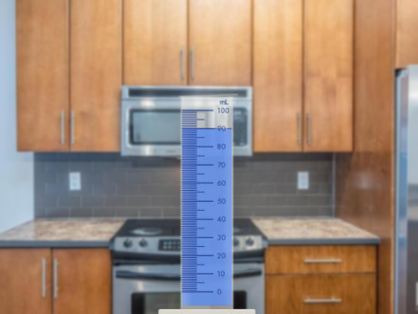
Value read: {"value": 90, "unit": "mL"}
